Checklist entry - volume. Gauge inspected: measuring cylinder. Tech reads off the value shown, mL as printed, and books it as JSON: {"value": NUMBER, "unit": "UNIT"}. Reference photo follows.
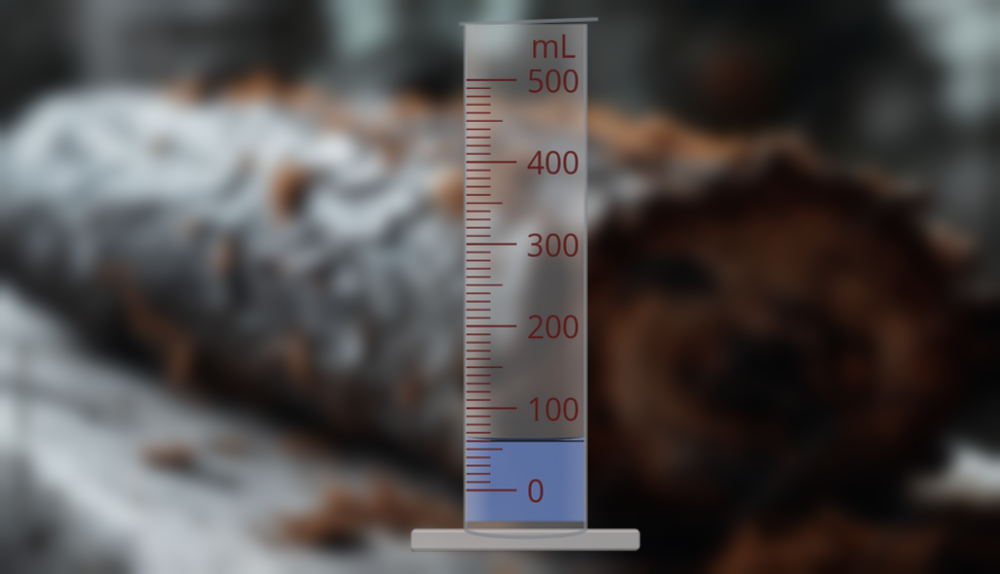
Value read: {"value": 60, "unit": "mL"}
